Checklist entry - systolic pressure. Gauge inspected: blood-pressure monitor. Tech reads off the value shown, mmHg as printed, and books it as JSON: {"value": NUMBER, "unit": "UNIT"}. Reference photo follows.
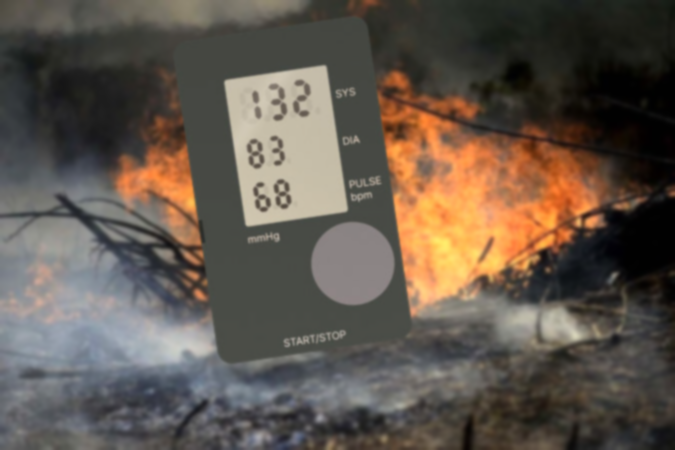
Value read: {"value": 132, "unit": "mmHg"}
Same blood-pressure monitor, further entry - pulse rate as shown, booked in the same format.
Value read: {"value": 68, "unit": "bpm"}
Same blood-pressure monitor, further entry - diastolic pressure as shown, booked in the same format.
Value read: {"value": 83, "unit": "mmHg"}
